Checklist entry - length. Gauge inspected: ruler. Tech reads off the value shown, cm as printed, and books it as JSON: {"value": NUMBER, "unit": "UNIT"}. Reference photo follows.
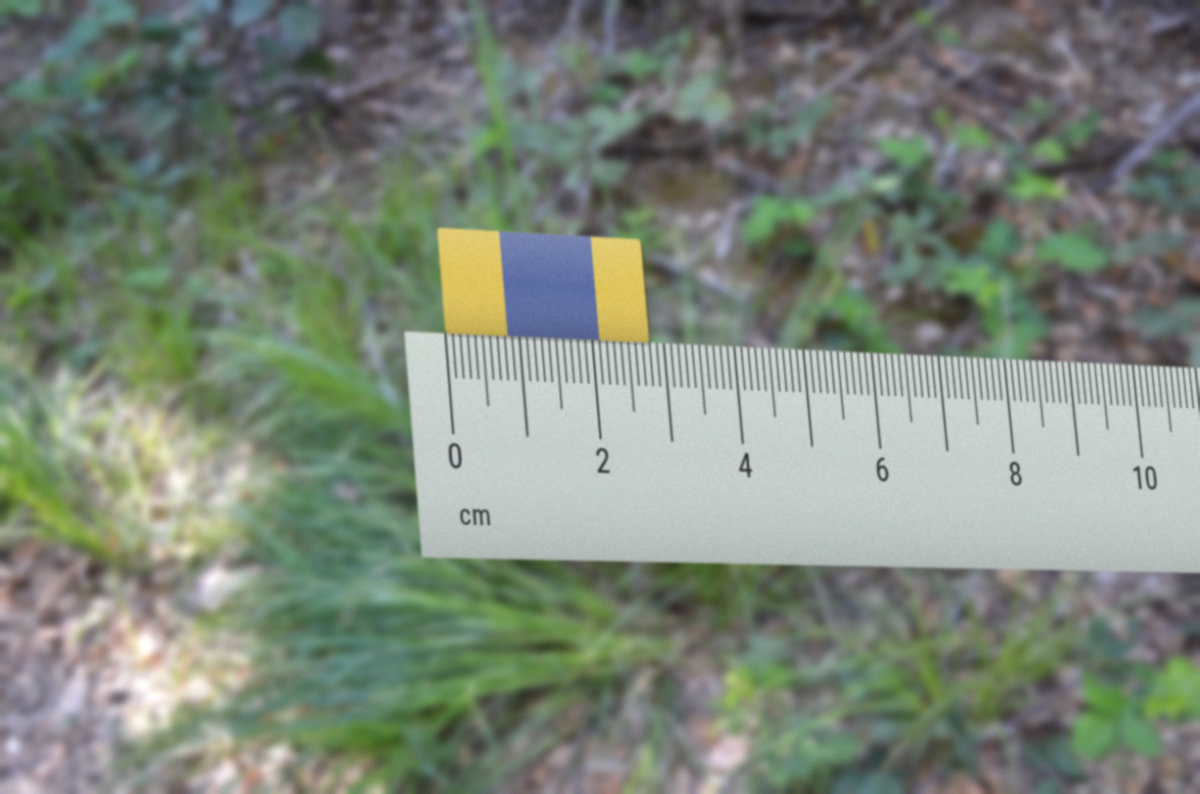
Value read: {"value": 2.8, "unit": "cm"}
